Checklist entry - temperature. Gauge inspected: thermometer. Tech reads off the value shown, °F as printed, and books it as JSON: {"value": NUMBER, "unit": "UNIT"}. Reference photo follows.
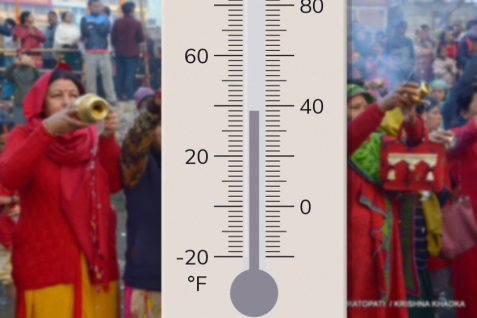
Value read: {"value": 38, "unit": "°F"}
